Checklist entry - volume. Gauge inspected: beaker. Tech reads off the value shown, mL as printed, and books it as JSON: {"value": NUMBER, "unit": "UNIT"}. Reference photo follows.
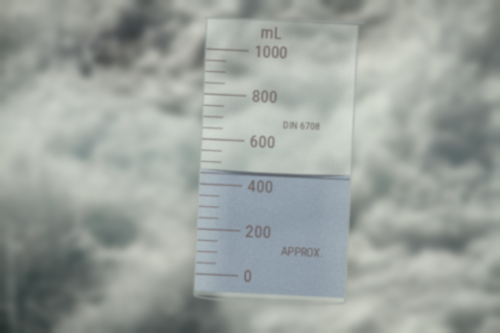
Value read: {"value": 450, "unit": "mL"}
